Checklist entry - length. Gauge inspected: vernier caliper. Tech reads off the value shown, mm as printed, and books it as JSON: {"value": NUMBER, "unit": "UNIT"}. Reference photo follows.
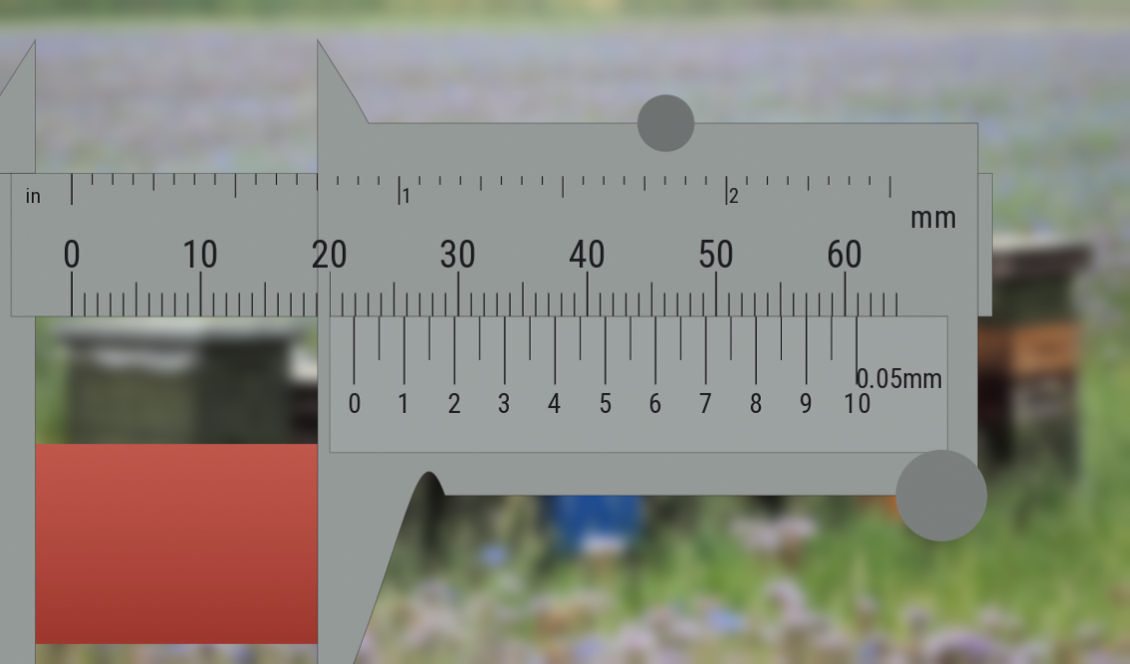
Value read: {"value": 21.9, "unit": "mm"}
